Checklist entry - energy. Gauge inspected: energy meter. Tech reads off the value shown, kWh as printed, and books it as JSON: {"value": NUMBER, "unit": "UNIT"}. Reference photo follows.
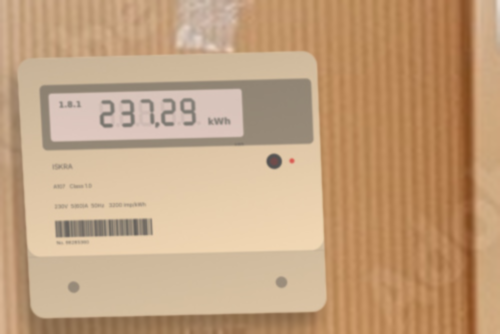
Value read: {"value": 237.29, "unit": "kWh"}
